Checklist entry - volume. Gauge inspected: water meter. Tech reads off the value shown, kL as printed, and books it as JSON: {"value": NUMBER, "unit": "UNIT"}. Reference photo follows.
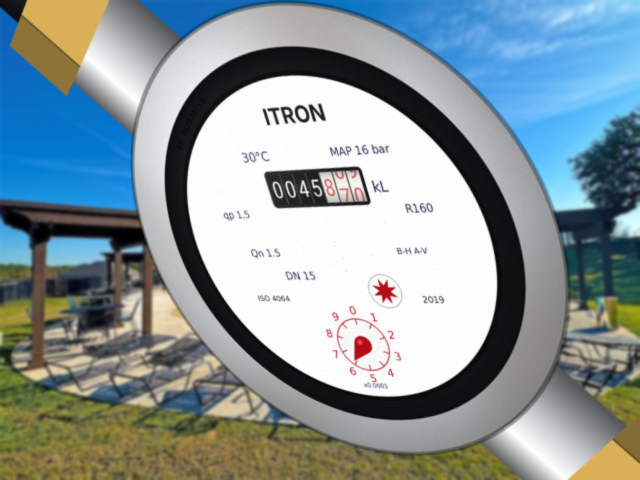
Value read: {"value": 45.8696, "unit": "kL"}
